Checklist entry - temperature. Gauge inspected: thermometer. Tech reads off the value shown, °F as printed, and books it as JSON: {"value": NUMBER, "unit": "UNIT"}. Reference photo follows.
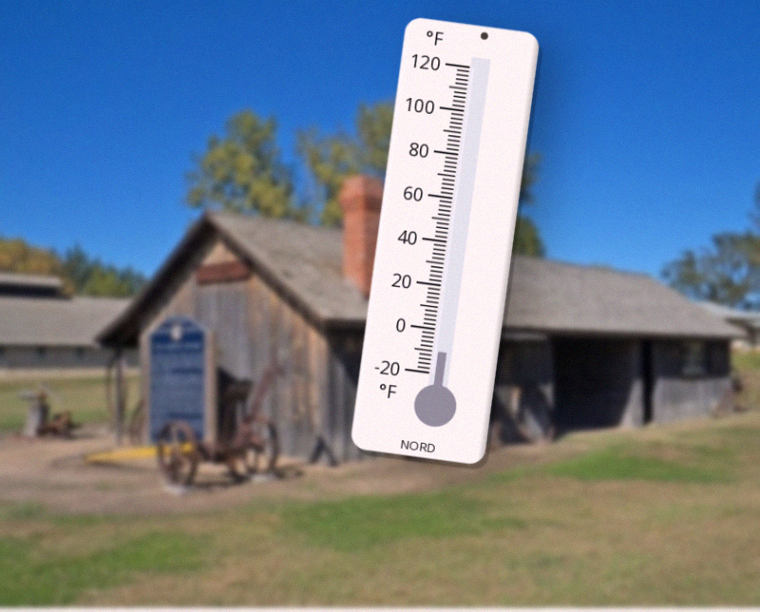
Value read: {"value": -10, "unit": "°F"}
